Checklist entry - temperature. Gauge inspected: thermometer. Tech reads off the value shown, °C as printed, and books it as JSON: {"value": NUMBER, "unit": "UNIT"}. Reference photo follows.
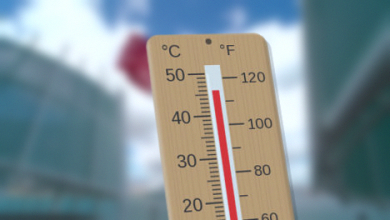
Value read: {"value": 46, "unit": "°C"}
